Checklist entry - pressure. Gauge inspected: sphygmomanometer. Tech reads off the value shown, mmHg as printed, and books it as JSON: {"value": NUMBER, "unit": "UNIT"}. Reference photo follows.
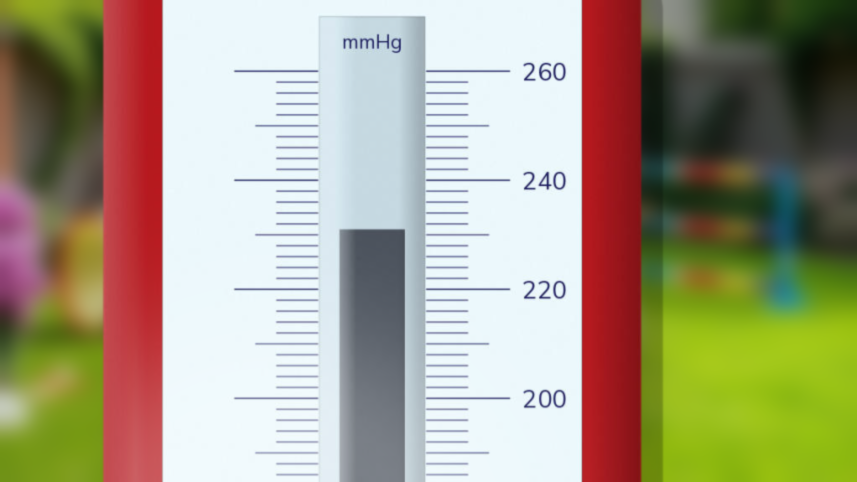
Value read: {"value": 231, "unit": "mmHg"}
